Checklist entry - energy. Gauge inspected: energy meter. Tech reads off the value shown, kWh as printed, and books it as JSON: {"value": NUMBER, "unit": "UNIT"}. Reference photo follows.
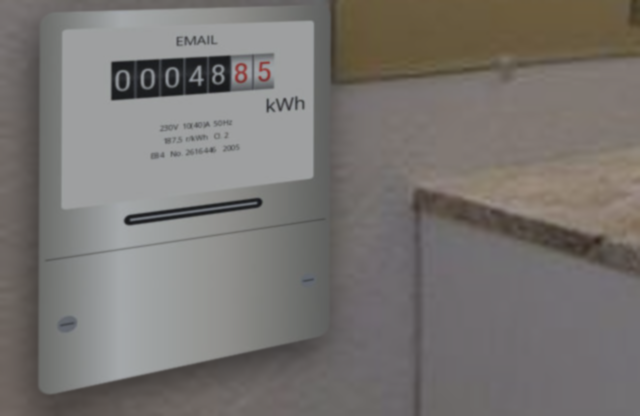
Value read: {"value": 48.85, "unit": "kWh"}
